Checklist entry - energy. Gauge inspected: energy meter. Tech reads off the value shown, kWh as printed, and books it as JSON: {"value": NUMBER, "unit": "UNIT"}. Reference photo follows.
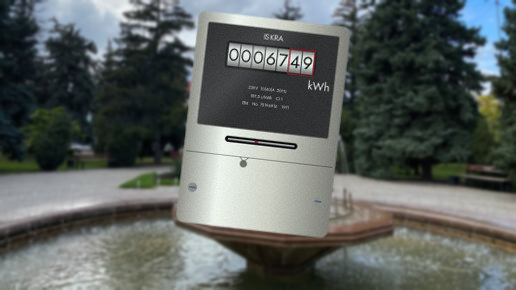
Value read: {"value": 67.49, "unit": "kWh"}
